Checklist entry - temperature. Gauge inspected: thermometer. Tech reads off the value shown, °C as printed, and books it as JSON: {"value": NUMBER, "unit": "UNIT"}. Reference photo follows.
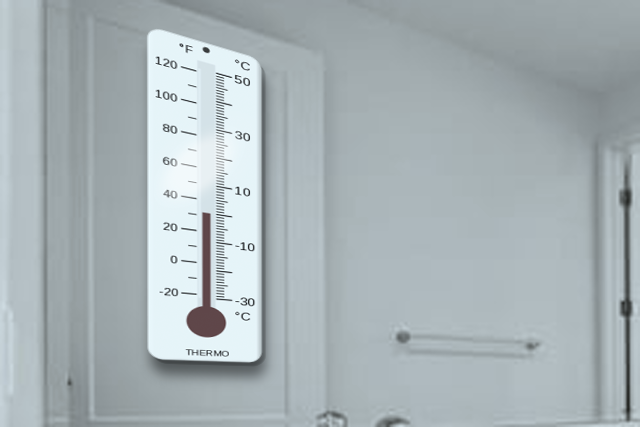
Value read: {"value": 0, "unit": "°C"}
